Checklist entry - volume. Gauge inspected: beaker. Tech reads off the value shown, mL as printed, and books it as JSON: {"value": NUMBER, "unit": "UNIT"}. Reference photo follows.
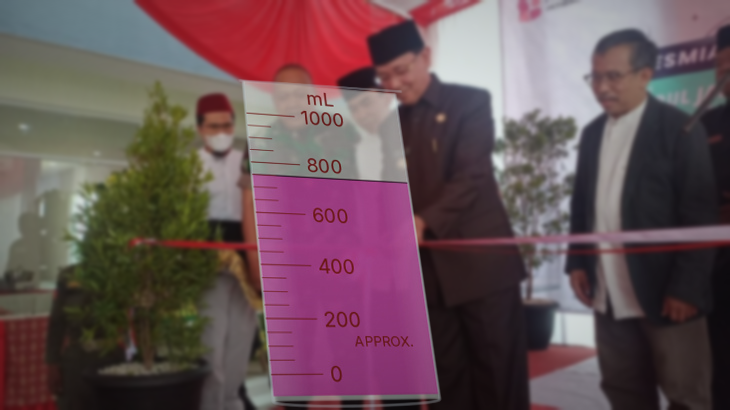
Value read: {"value": 750, "unit": "mL"}
